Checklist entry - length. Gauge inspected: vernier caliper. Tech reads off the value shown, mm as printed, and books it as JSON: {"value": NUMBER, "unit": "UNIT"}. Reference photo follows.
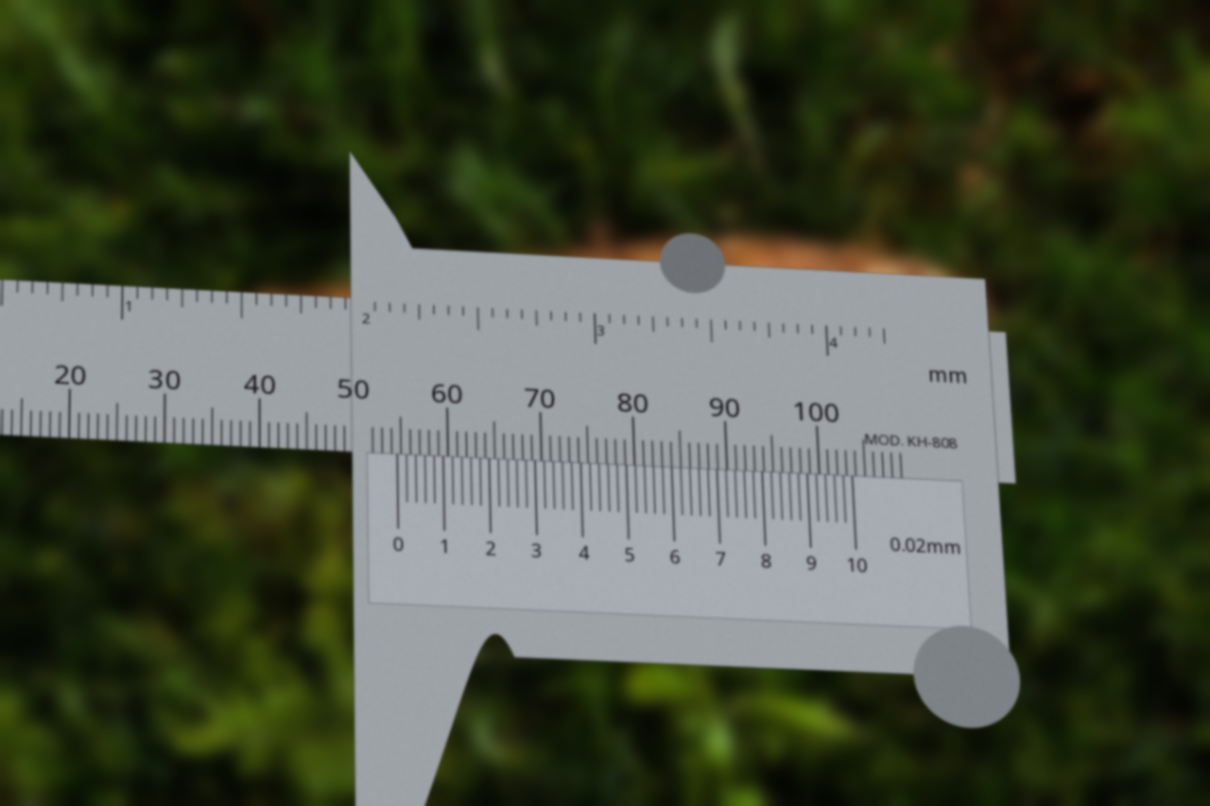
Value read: {"value": 54.6, "unit": "mm"}
